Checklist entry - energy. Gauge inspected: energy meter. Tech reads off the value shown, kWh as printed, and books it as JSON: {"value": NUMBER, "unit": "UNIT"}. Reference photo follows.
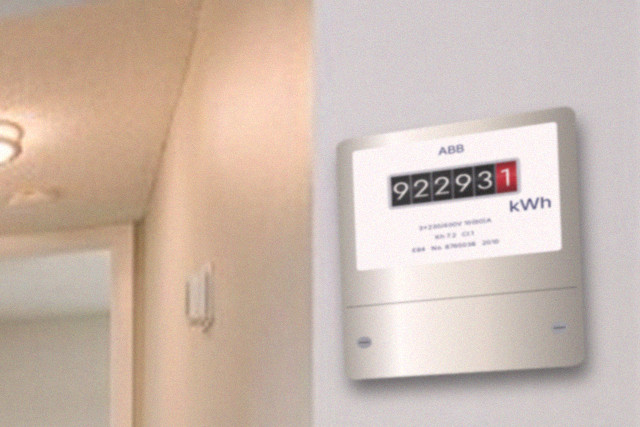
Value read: {"value": 92293.1, "unit": "kWh"}
